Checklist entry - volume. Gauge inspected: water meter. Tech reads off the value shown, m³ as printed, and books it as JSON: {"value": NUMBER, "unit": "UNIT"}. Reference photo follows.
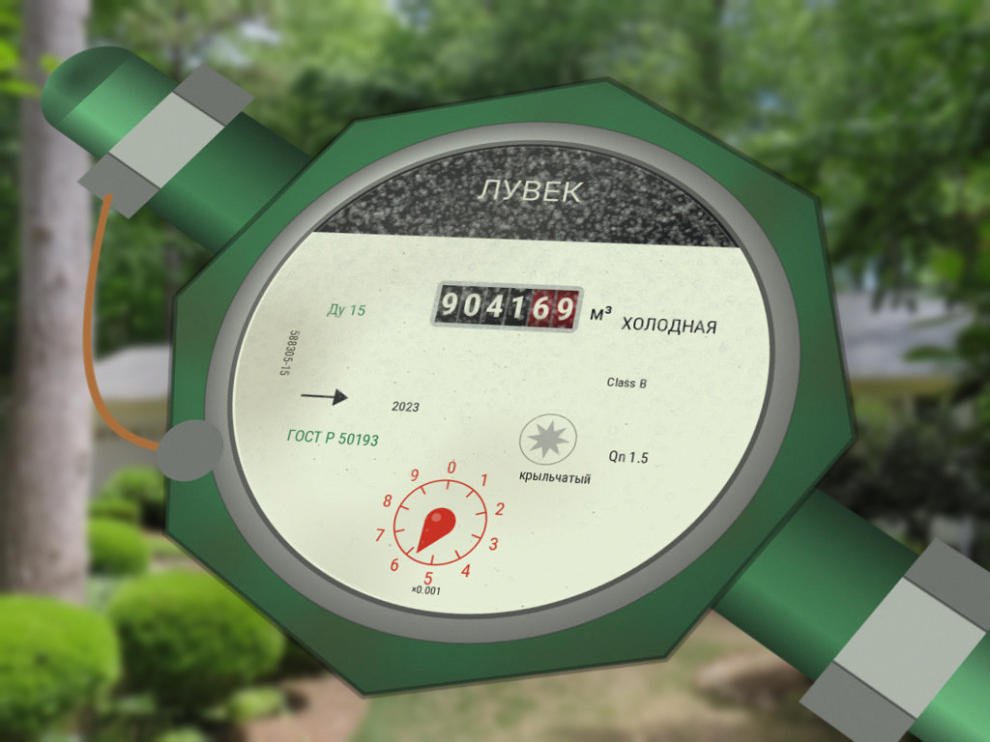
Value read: {"value": 9041.695, "unit": "m³"}
